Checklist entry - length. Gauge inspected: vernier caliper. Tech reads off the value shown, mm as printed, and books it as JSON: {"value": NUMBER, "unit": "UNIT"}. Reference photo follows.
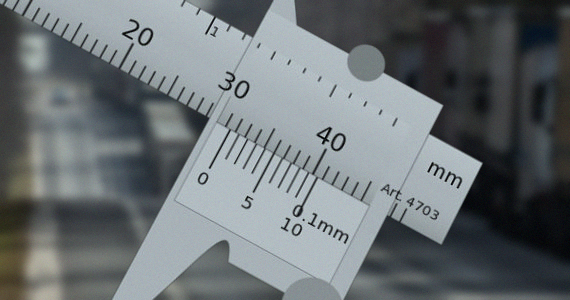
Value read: {"value": 31.5, "unit": "mm"}
